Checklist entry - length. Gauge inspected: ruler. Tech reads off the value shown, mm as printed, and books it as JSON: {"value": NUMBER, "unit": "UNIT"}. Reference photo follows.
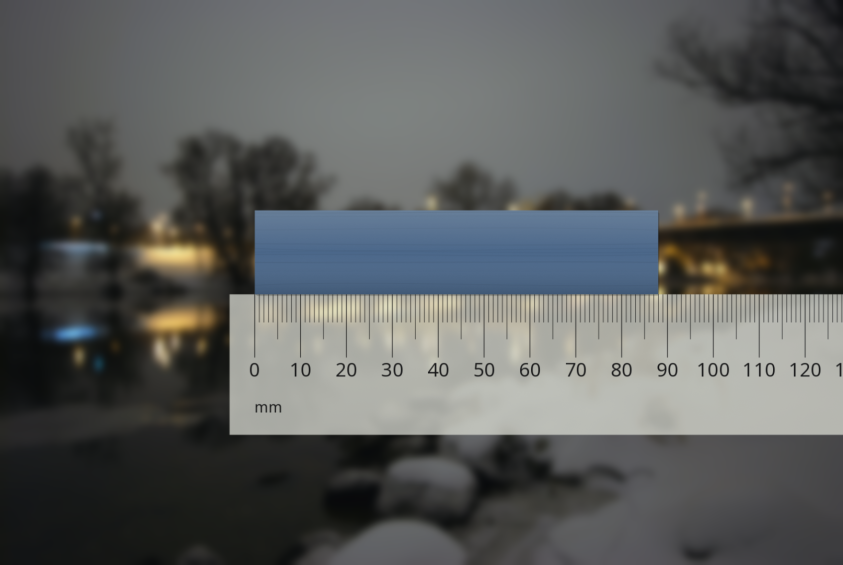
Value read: {"value": 88, "unit": "mm"}
